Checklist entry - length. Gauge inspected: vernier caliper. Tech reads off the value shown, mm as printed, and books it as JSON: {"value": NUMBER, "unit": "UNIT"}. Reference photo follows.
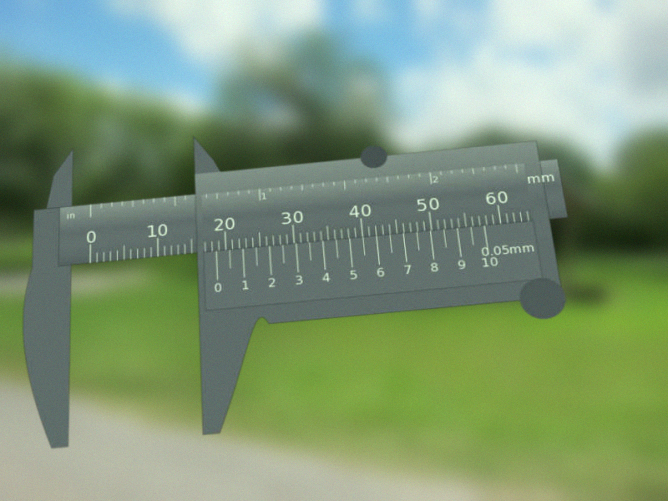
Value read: {"value": 18.6, "unit": "mm"}
